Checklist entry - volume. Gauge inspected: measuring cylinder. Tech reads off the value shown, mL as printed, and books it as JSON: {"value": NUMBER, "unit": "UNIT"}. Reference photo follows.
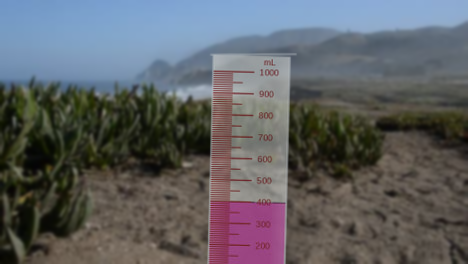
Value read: {"value": 400, "unit": "mL"}
